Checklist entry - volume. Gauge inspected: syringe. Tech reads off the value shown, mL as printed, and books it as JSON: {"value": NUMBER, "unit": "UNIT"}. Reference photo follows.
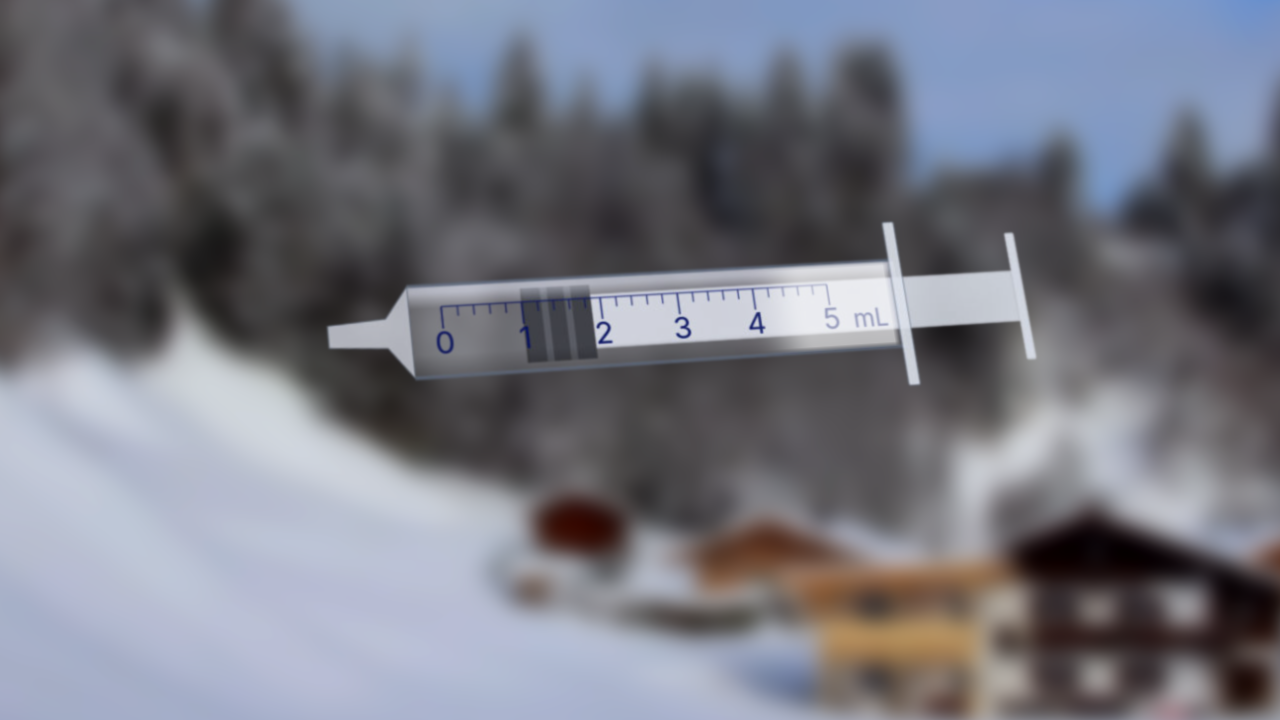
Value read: {"value": 1, "unit": "mL"}
